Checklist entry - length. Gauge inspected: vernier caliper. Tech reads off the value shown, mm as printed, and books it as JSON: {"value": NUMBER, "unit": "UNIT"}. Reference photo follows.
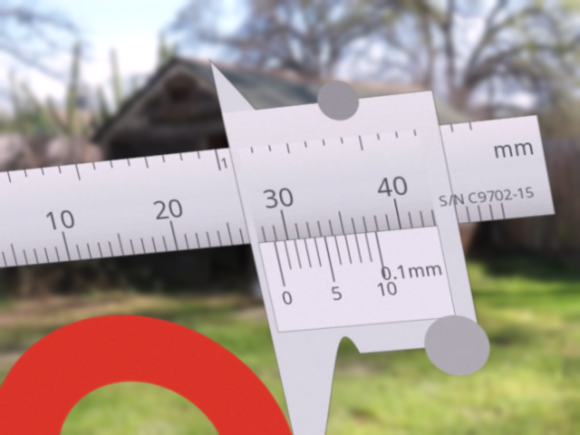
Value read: {"value": 28.8, "unit": "mm"}
